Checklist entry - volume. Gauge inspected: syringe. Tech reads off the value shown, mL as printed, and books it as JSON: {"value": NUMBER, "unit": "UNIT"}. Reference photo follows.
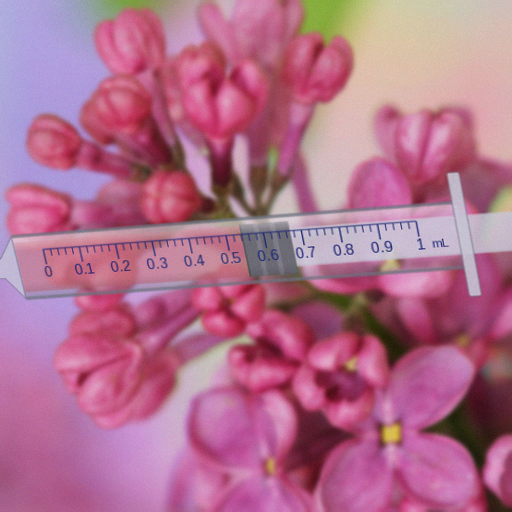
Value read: {"value": 0.54, "unit": "mL"}
